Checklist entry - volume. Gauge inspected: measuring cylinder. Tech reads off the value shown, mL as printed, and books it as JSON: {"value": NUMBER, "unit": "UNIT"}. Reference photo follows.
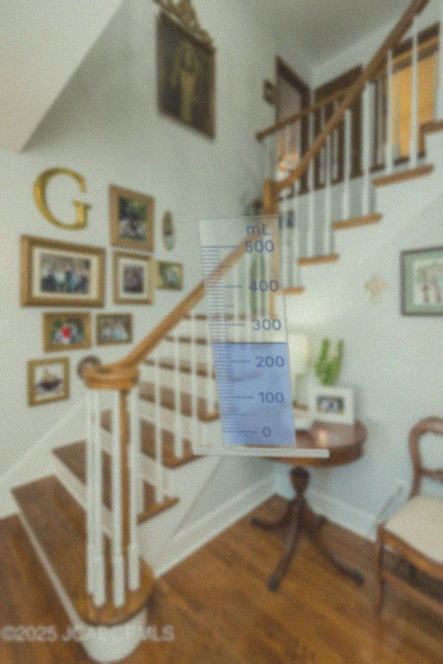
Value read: {"value": 250, "unit": "mL"}
